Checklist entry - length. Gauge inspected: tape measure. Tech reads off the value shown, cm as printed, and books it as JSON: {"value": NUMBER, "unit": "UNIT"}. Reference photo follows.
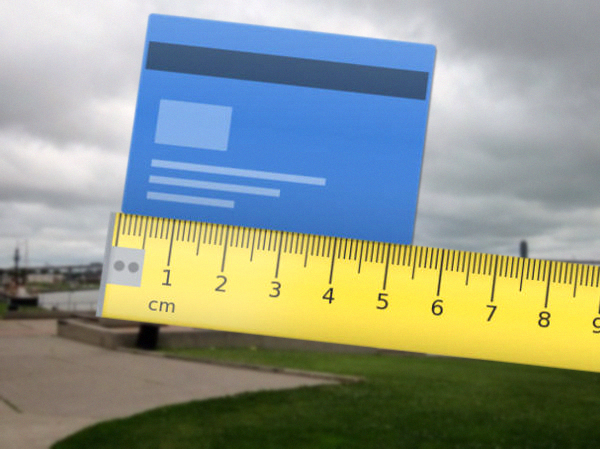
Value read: {"value": 5.4, "unit": "cm"}
